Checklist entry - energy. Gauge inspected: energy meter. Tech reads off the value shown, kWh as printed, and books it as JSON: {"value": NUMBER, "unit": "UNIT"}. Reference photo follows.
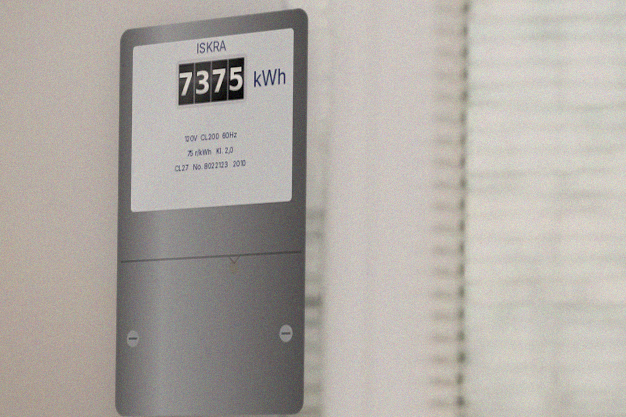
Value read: {"value": 7375, "unit": "kWh"}
